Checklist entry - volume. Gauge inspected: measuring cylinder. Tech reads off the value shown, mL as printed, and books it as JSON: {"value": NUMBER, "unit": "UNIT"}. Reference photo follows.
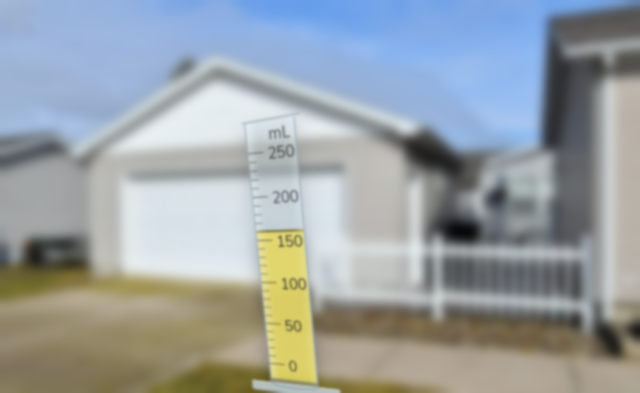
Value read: {"value": 160, "unit": "mL"}
